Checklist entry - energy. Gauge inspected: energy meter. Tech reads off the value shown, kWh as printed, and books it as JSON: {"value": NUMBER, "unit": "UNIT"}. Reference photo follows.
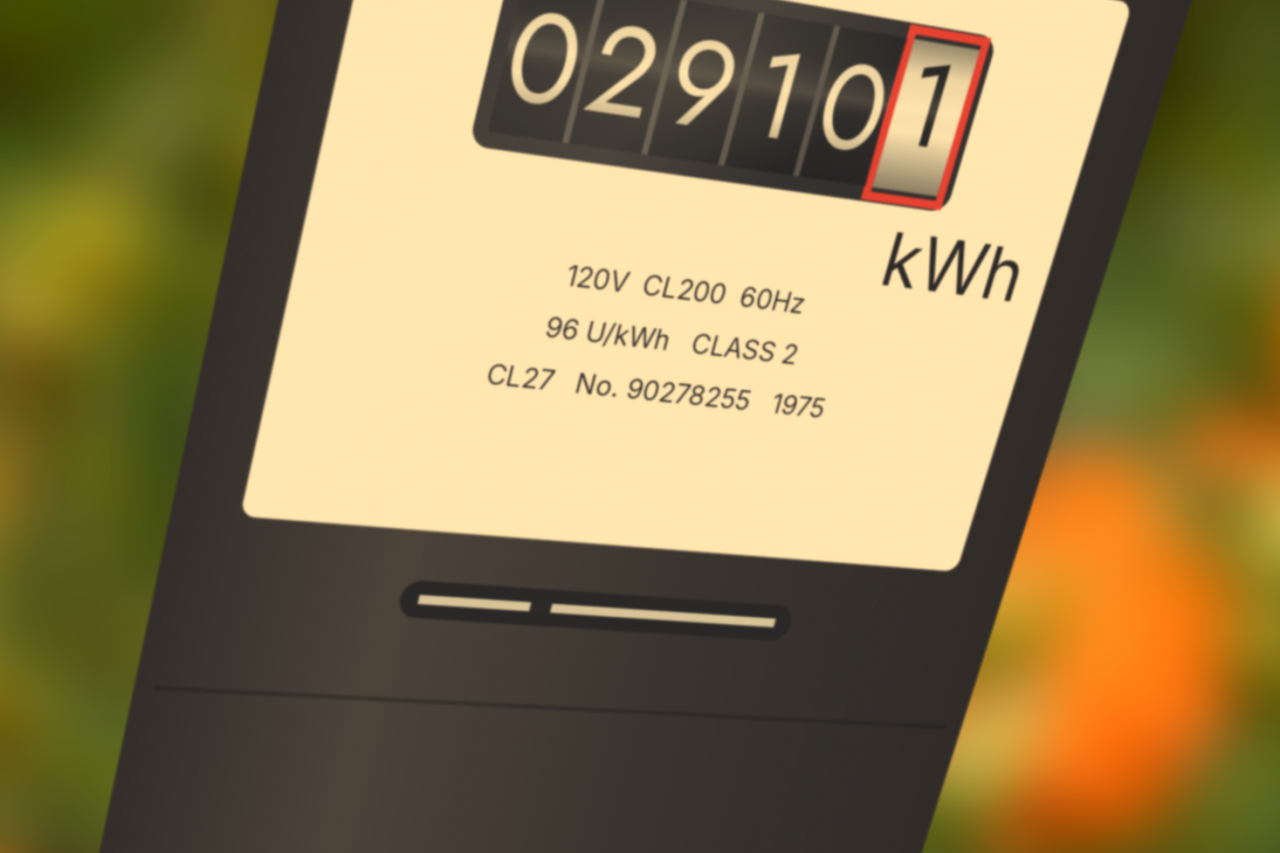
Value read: {"value": 2910.1, "unit": "kWh"}
